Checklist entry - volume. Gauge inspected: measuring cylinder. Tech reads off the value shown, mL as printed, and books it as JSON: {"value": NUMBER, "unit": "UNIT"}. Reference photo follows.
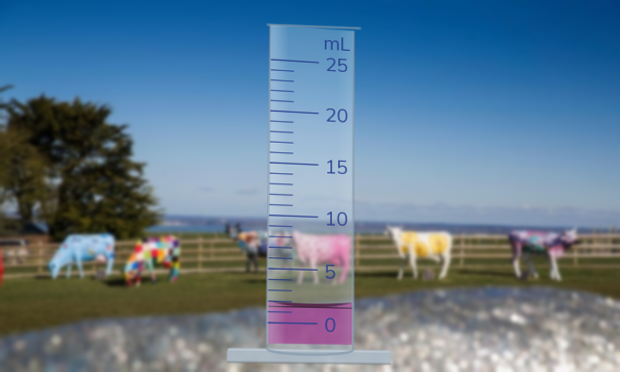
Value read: {"value": 1.5, "unit": "mL"}
